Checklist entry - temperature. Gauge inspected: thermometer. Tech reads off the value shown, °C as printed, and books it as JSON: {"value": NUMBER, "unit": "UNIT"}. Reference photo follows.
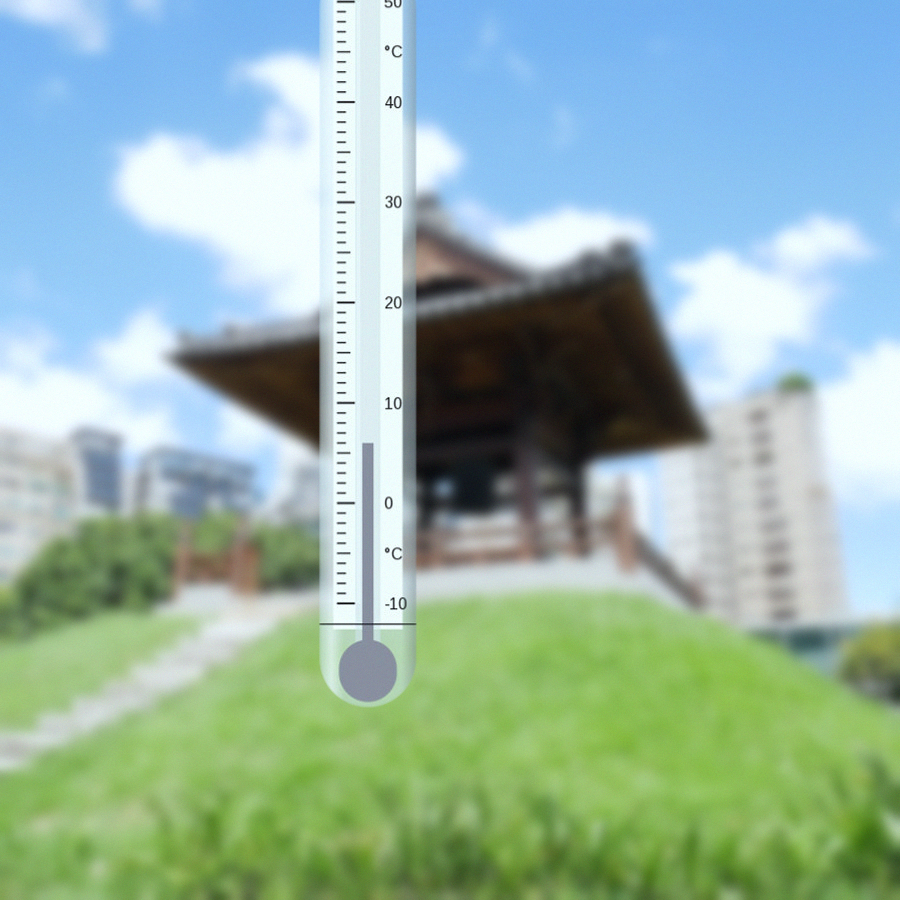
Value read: {"value": 6, "unit": "°C"}
